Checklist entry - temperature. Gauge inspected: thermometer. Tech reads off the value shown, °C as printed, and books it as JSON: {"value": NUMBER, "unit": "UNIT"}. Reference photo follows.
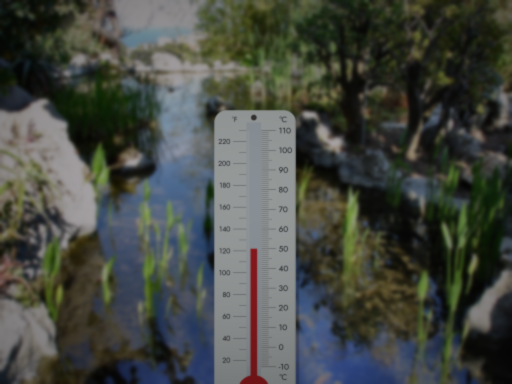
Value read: {"value": 50, "unit": "°C"}
